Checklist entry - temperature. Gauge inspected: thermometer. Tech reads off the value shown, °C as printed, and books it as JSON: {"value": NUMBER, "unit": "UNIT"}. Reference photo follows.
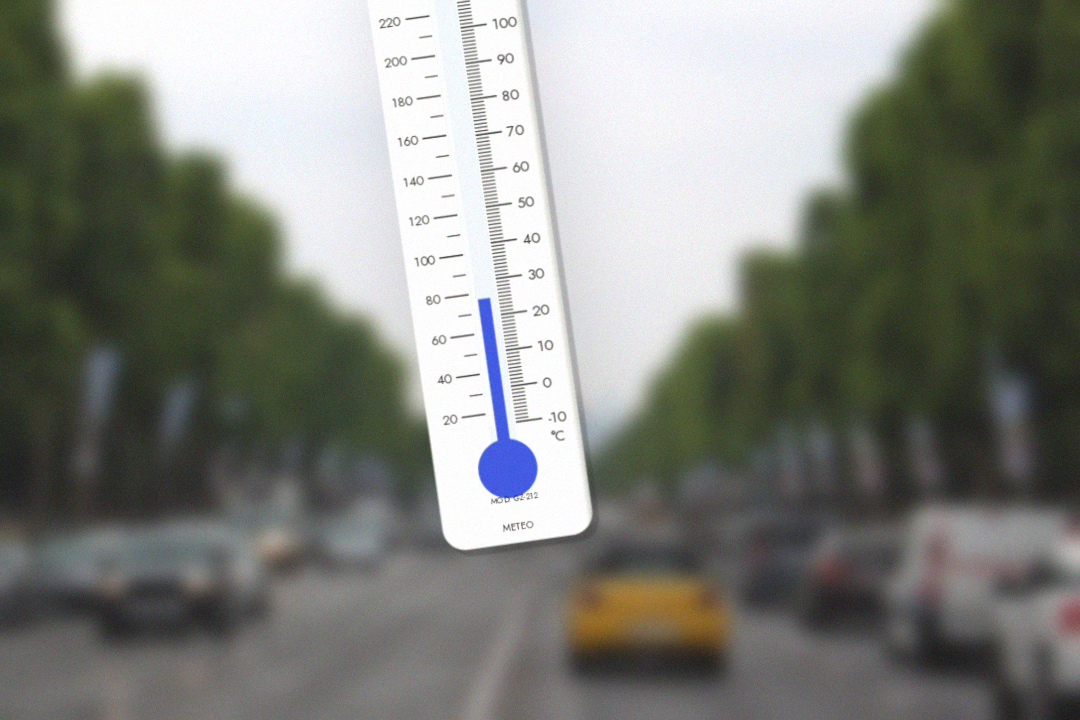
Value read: {"value": 25, "unit": "°C"}
